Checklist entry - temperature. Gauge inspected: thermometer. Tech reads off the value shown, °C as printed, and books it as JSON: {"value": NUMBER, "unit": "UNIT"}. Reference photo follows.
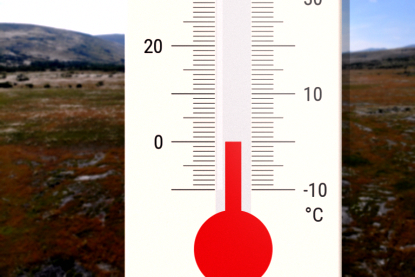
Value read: {"value": 0, "unit": "°C"}
